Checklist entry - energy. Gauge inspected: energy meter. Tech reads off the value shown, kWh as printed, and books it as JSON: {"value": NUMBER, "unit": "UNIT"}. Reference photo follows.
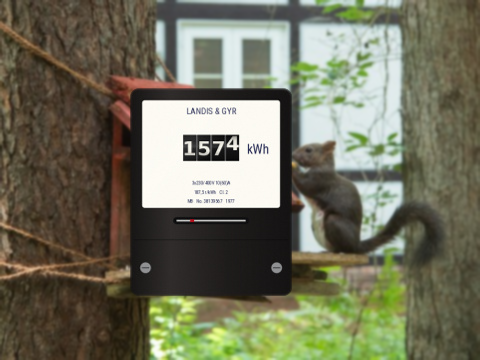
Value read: {"value": 1574, "unit": "kWh"}
